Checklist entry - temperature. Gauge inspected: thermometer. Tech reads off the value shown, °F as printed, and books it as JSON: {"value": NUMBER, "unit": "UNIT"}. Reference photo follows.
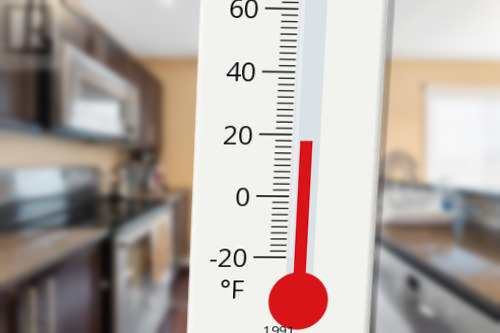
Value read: {"value": 18, "unit": "°F"}
